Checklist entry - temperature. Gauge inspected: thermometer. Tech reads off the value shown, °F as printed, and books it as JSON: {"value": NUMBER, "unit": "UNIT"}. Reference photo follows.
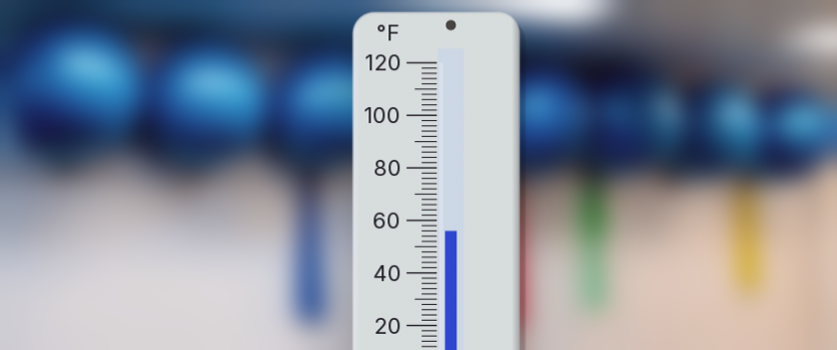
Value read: {"value": 56, "unit": "°F"}
